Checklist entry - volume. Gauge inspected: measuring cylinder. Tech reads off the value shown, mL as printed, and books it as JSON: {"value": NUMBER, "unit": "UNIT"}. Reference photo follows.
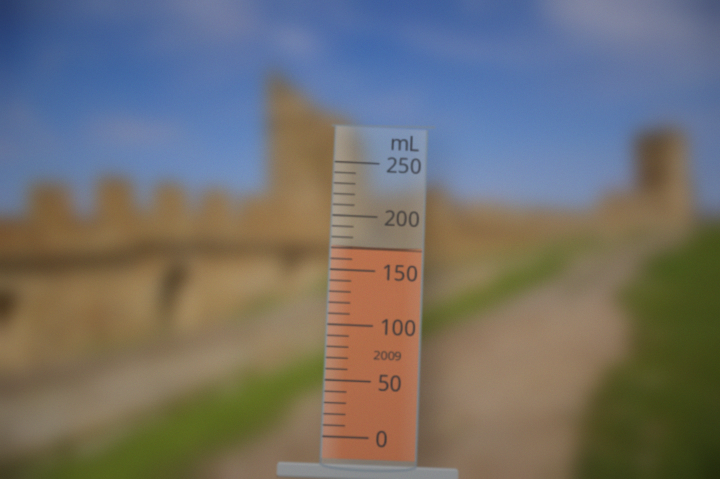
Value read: {"value": 170, "unit": "mL"}
